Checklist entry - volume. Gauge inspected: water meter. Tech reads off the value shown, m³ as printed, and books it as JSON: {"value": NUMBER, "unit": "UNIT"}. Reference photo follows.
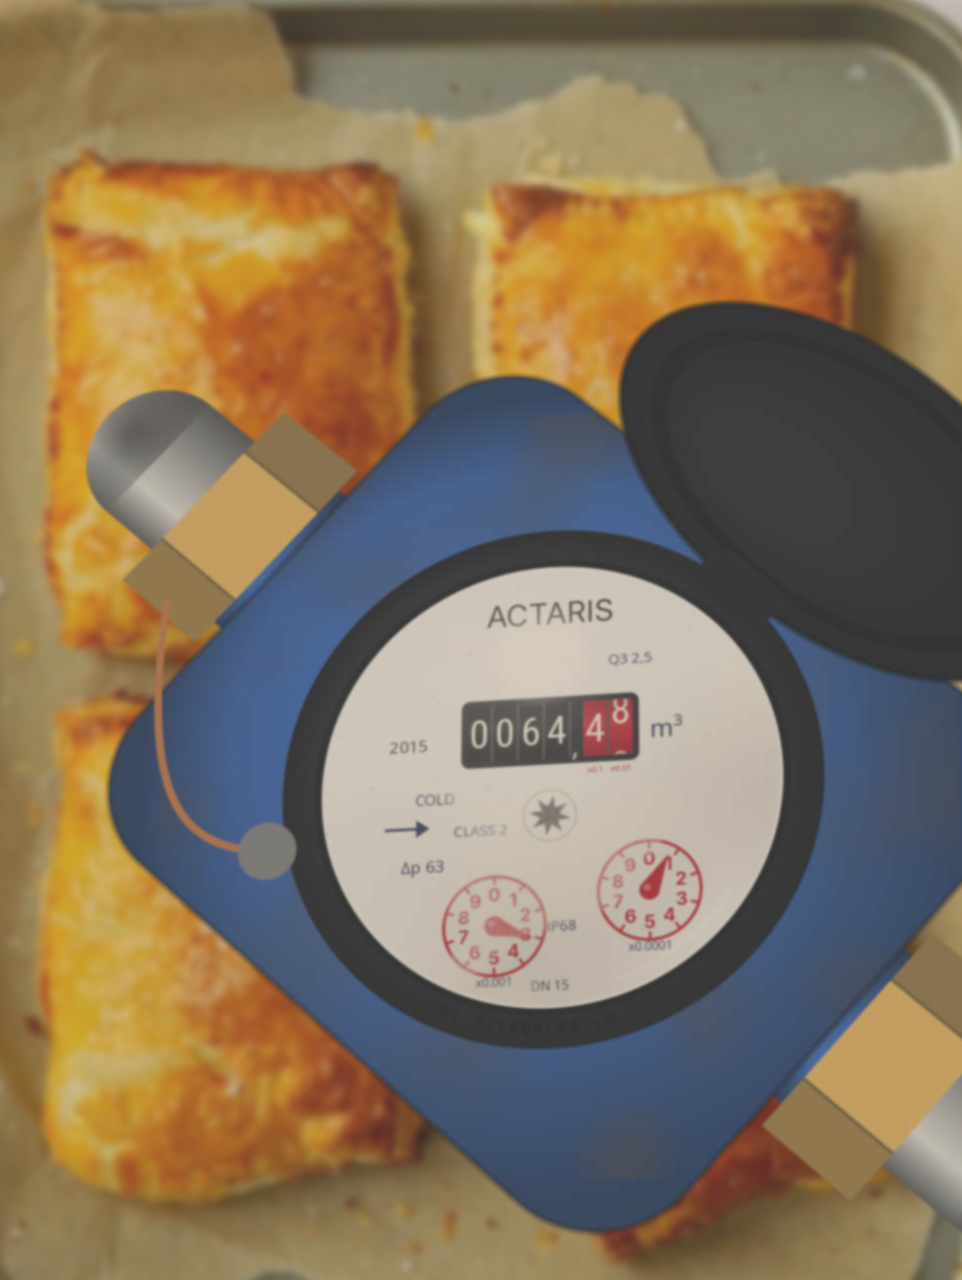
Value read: {"value": 64.4830, "unit": "m³"}
